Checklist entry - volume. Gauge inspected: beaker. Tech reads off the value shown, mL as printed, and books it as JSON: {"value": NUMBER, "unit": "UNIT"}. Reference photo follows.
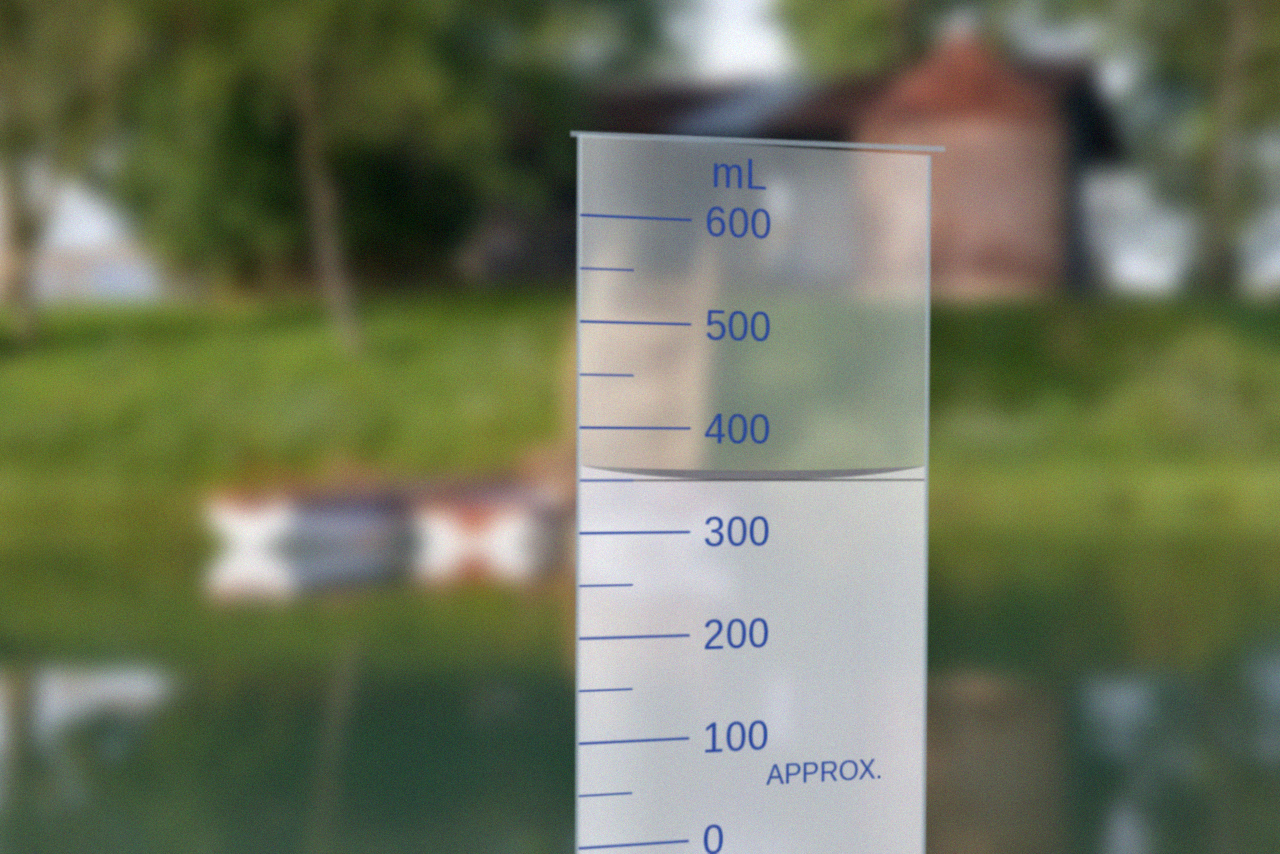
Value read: {"value": 350, "unit": "mL"}
